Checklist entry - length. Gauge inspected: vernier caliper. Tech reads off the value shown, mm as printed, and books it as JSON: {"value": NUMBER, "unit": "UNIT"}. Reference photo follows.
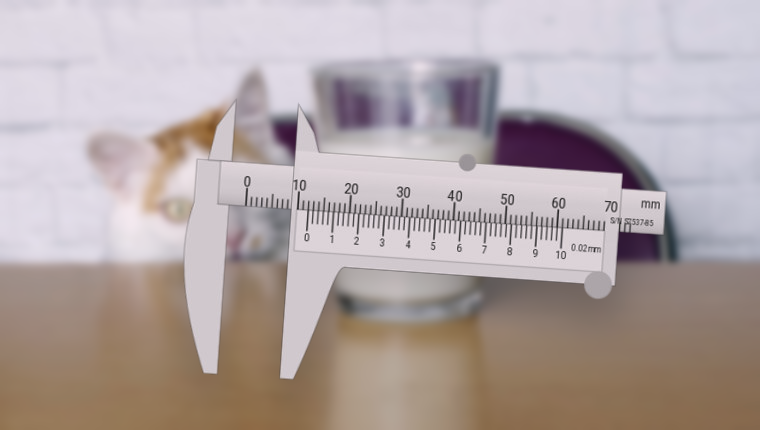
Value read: {"value": 12.0, "unit": "mm"}
